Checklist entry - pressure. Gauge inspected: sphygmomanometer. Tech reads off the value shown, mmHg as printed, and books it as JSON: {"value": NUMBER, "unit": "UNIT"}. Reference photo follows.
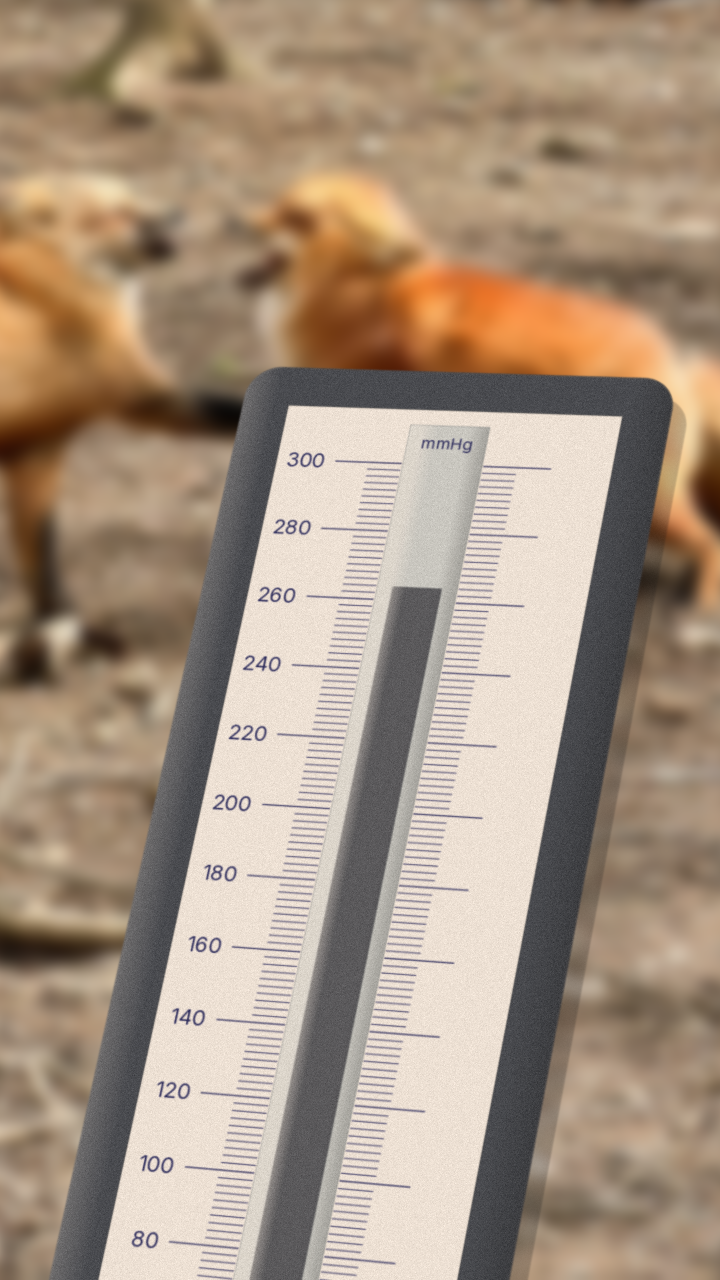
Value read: {"value": 264, "unit": "mmHg"}
